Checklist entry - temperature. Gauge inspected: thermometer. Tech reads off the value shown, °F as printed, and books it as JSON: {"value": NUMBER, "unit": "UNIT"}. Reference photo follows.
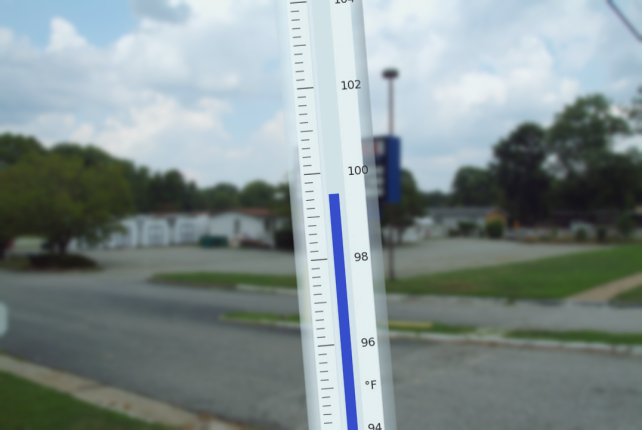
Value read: {"value": 99.5, "unit": "°F"}
